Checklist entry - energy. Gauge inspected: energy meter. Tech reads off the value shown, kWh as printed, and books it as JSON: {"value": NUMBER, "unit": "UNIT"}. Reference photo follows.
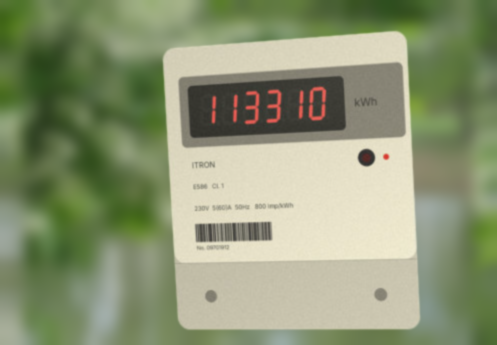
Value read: {"value": 113310, "unit": "kWh"}
